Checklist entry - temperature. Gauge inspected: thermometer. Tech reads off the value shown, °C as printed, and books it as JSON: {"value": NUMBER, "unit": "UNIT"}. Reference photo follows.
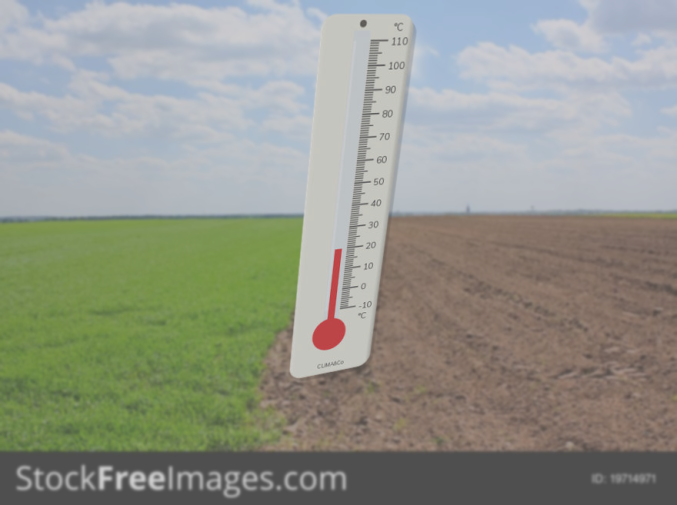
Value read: {"value": 20, "unit": "°C"}
